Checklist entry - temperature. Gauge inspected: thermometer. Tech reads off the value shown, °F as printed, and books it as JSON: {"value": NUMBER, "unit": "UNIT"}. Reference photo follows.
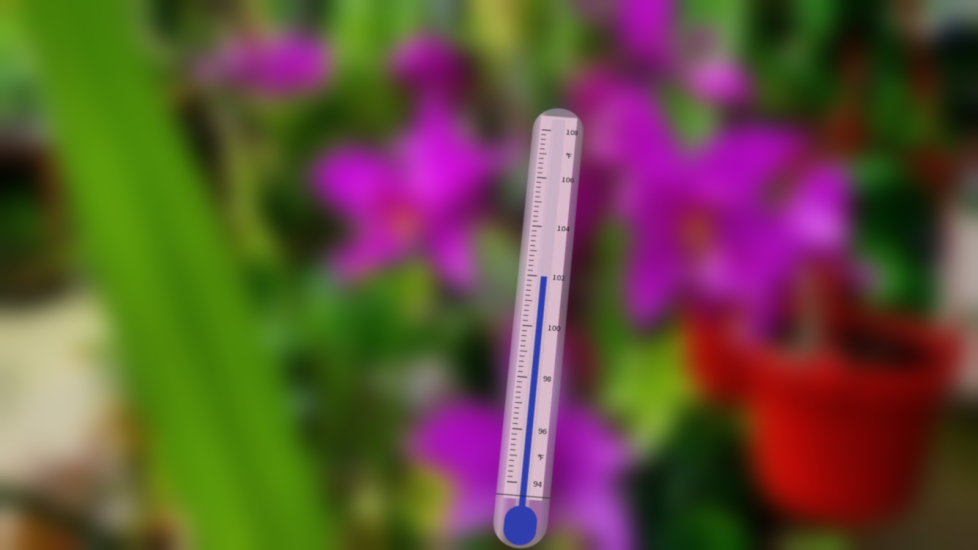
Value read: {"value": 102, "unit": "°F"}
